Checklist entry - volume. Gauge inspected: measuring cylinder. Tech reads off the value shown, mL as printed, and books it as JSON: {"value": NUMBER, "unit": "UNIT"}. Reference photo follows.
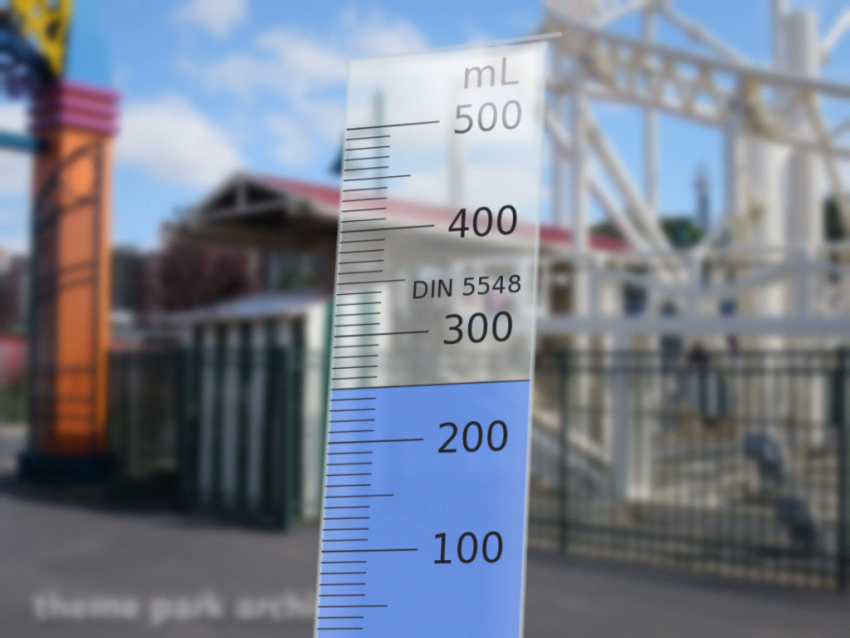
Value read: {"value": 250, "unit": "mL"}
